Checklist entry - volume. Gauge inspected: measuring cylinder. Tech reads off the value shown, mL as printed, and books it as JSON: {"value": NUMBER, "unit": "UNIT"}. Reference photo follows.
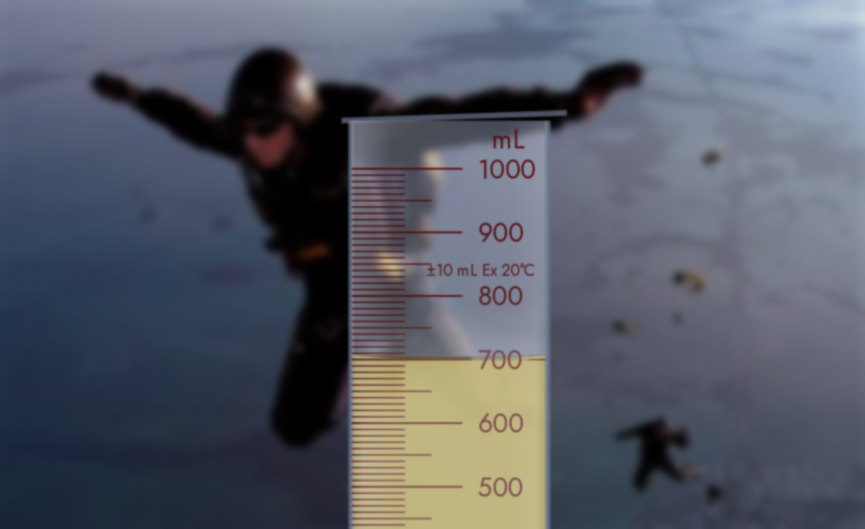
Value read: {"value": 700, "unit": "mL"}
